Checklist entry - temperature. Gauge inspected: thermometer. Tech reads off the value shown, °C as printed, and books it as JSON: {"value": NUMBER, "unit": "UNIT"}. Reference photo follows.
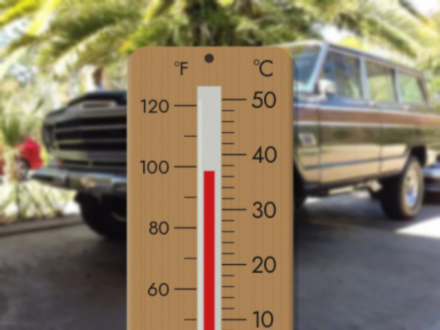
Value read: {"value": 37, "unit": "°C"}
